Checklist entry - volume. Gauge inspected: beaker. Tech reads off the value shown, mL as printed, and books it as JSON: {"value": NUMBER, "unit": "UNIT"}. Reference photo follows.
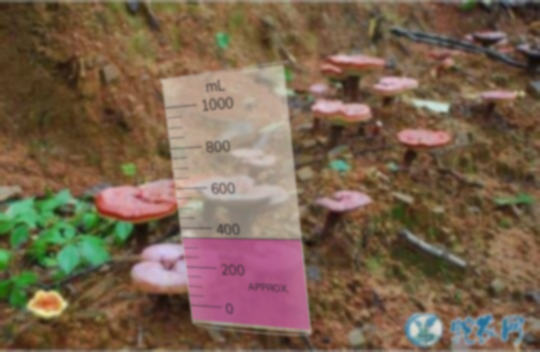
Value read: {"value": 350, "unit": "mL"}
